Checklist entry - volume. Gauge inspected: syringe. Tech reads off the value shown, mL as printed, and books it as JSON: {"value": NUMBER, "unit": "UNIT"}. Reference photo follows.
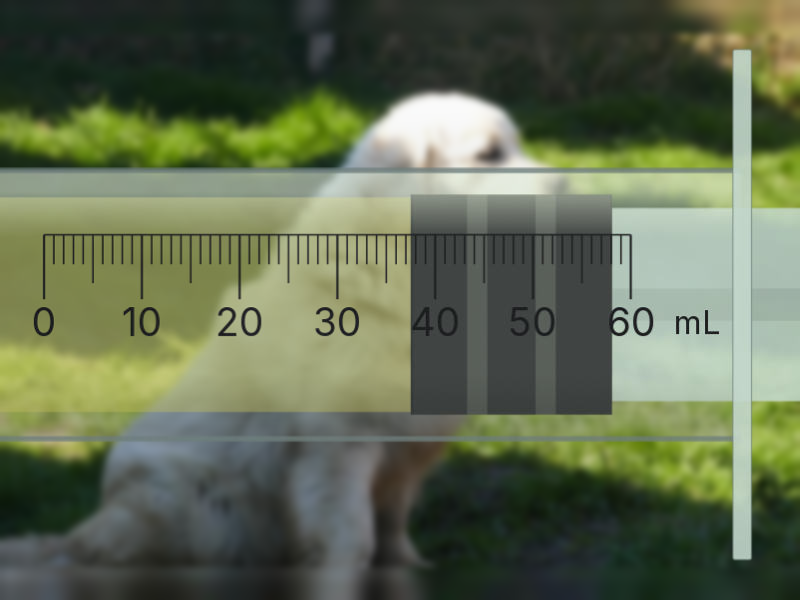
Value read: {"value": 37.5, "unit": "mL"}
